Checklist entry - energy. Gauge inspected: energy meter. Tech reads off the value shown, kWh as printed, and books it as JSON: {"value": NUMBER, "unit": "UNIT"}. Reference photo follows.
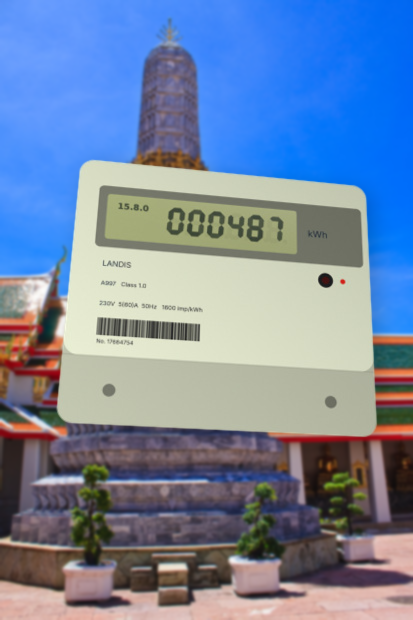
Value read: {"value": 487, "unit": "kWh"}
